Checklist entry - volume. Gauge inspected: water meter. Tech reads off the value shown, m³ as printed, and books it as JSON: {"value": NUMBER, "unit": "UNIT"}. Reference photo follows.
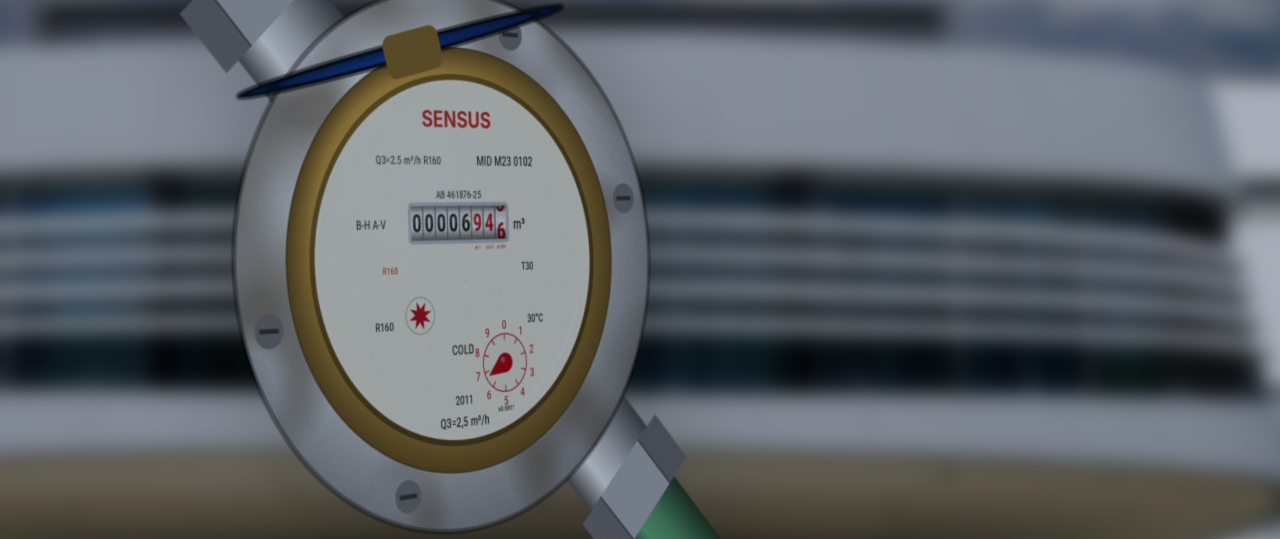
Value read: {"value": 6.9456, "unit": "m³"}
